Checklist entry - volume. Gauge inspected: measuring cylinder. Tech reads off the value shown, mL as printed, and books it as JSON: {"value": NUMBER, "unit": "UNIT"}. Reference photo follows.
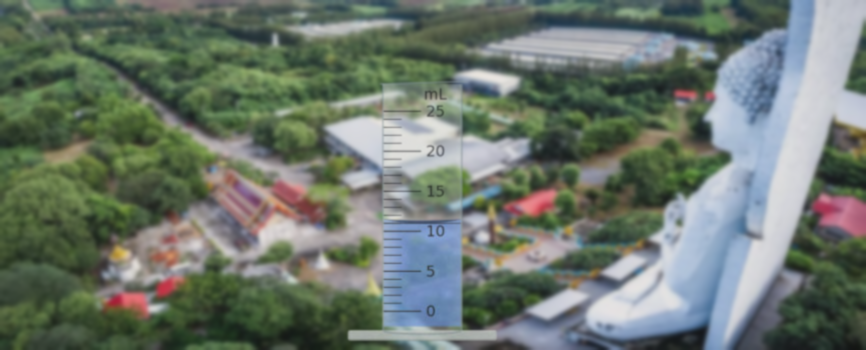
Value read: {"value": 11, "unit": "mL"}
